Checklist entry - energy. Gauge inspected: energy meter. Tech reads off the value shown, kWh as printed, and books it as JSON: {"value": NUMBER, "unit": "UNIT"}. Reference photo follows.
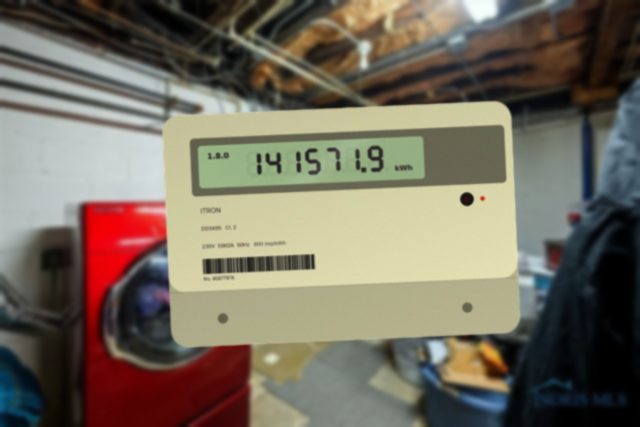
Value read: {"value": 141571.9, "unit": "kWh"}
